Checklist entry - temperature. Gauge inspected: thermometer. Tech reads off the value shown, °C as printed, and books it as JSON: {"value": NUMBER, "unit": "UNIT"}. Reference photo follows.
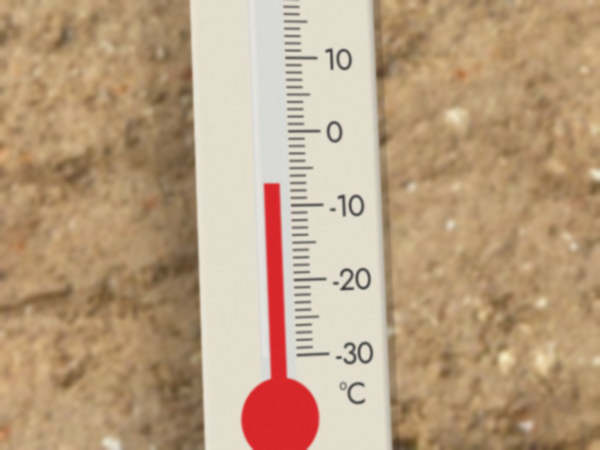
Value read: {"value": -7, "unit": "°C"}
